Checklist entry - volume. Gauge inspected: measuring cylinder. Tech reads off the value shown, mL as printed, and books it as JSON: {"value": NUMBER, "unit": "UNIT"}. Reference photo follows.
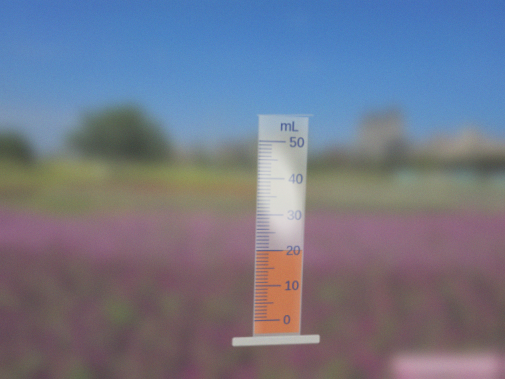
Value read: {"value": 20, "unit": "mL"}
